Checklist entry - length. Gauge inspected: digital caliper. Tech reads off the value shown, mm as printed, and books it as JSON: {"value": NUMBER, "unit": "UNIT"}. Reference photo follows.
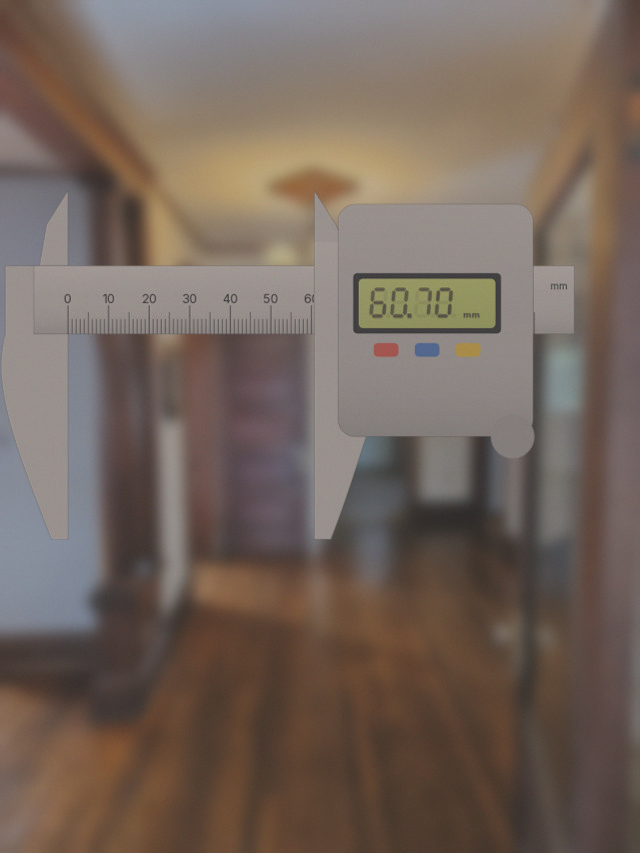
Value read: {"value": 60.70, "unit": "mm"}
